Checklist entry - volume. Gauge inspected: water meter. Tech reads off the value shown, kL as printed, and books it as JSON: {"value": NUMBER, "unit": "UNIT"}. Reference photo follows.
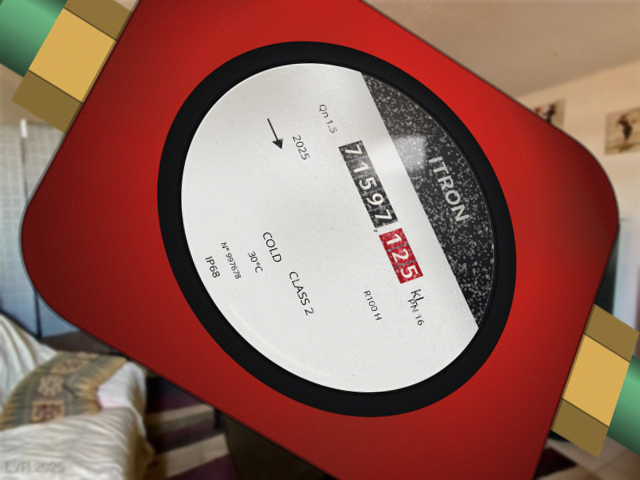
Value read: {"value": 71597.125, "unit": "kL"}
